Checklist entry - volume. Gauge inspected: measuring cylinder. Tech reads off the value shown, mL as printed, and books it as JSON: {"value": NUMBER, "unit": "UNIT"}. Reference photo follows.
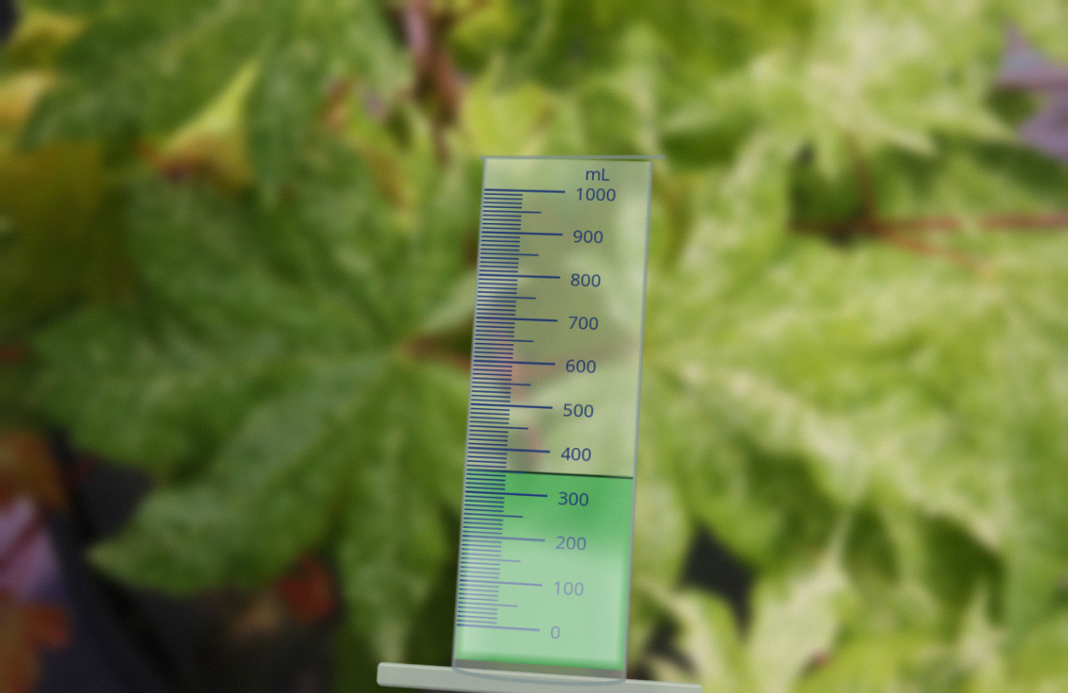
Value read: {"value": 350, "unit": "mL"}
